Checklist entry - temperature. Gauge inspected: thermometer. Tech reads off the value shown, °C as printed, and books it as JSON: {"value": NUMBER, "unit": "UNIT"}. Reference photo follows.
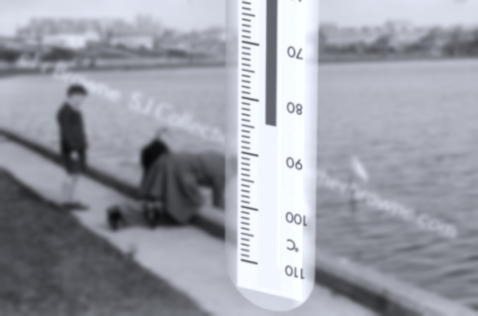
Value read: {"value": 84, "unit": "°C"}
